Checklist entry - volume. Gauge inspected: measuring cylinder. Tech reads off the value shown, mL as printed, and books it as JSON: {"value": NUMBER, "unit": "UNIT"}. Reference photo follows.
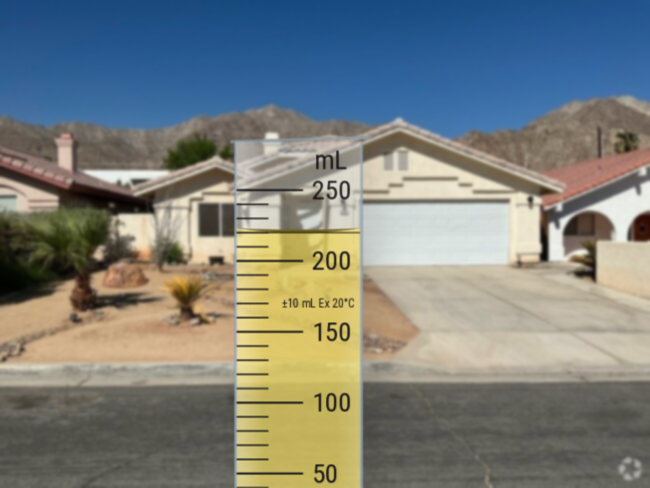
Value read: {"value": 220, "unit": "mL"}
